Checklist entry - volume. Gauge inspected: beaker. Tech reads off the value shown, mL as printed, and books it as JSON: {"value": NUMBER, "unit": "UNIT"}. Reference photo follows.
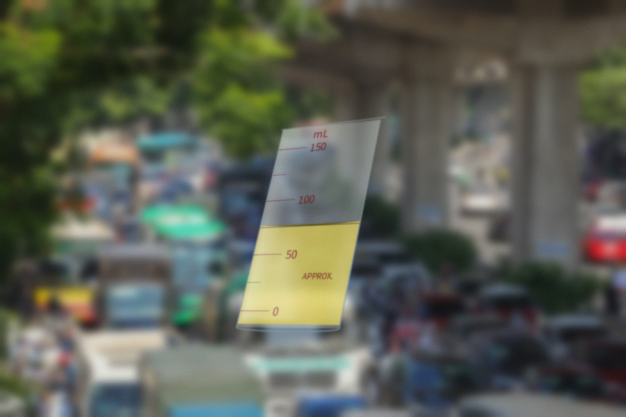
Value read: {"value": 75, "unit": "mL"}
